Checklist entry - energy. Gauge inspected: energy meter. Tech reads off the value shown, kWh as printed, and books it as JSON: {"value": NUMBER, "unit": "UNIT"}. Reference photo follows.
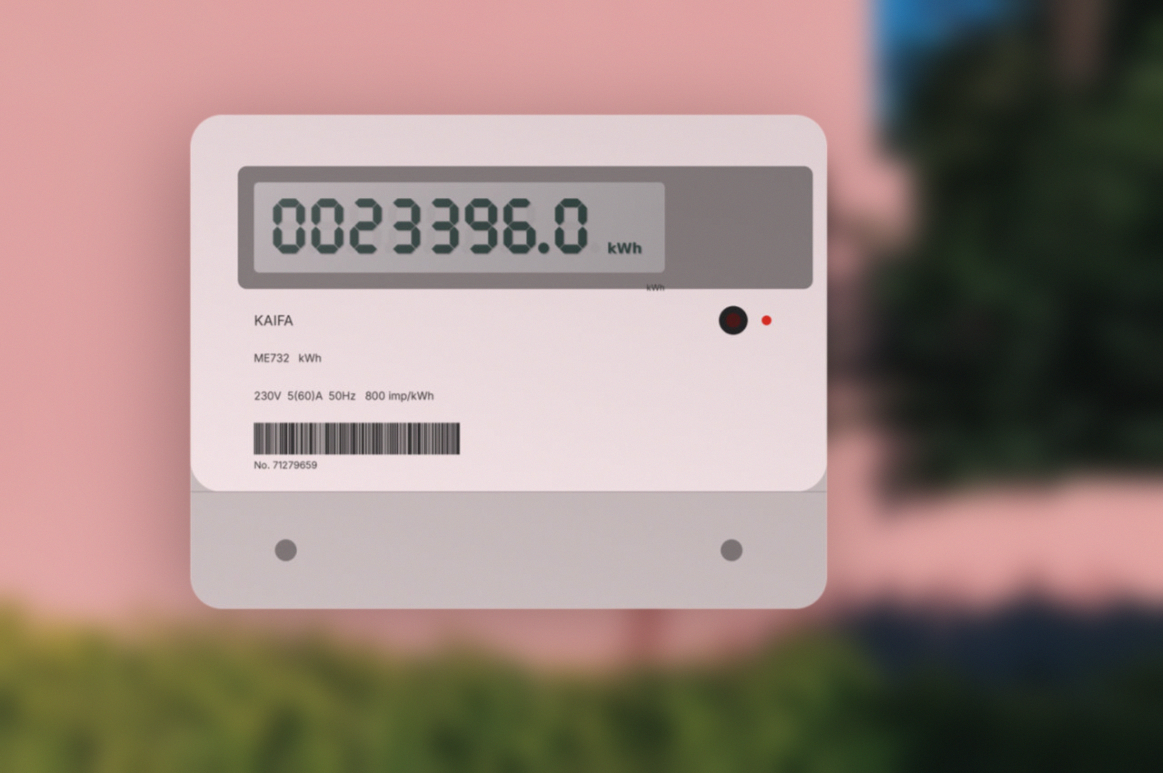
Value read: {"value": 23396.0, "unit": "kWh"}
